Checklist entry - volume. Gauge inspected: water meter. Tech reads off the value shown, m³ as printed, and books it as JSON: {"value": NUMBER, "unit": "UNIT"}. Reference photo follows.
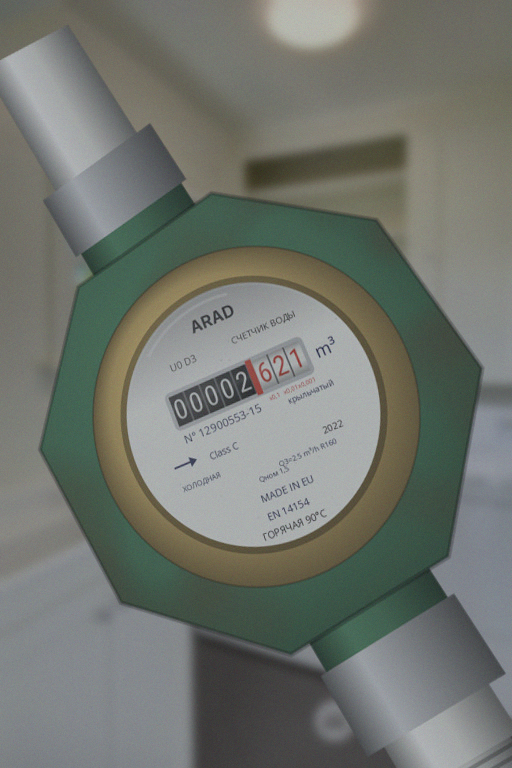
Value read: {"value": 2.621, "unit": "m³"}
